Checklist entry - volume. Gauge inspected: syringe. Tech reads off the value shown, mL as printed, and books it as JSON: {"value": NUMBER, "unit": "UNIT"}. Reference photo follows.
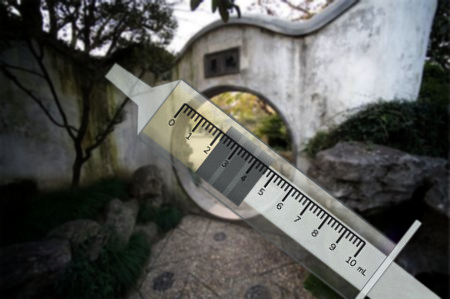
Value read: {"value": 2.2, "unit": "mL"}
